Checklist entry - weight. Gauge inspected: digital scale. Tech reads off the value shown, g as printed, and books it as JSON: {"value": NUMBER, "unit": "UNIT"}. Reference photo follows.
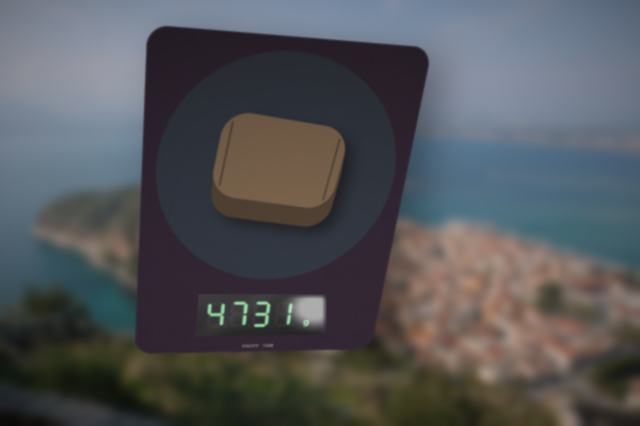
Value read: {"value": 4731, "unit": "g"}
